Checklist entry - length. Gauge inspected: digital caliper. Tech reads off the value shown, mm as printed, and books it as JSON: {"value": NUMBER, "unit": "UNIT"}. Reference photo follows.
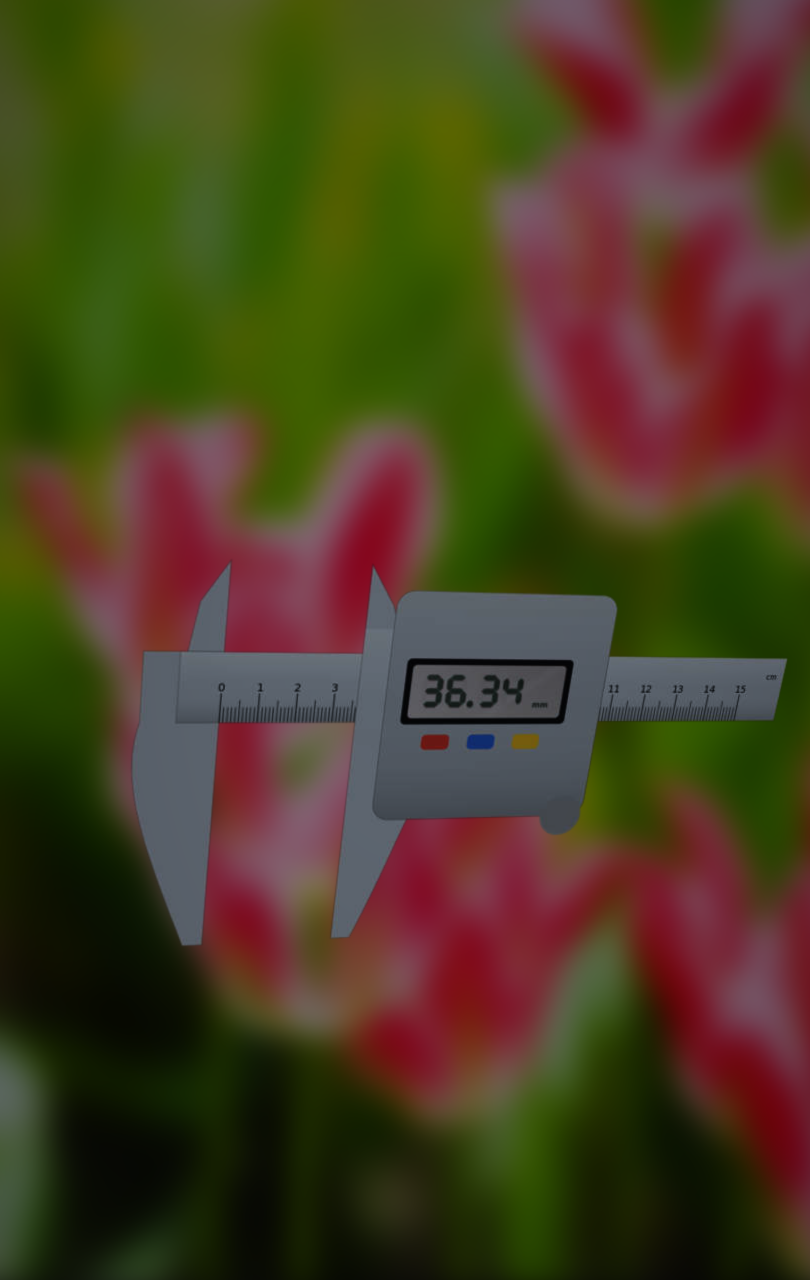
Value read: {"value": 36.34, "unit": "mm"}
